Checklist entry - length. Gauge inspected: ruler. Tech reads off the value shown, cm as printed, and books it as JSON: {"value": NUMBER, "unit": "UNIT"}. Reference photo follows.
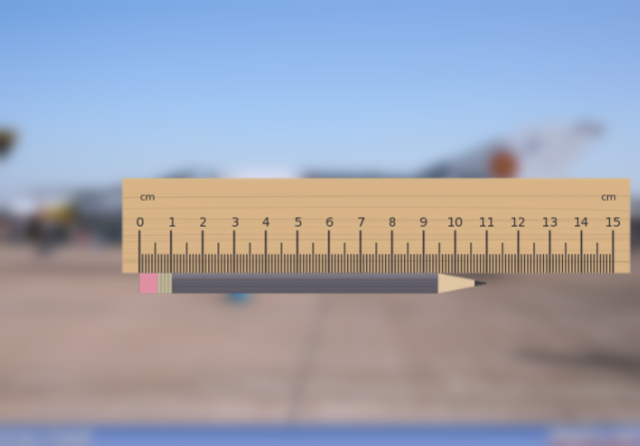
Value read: {"value": 11, "unit": "cm"}
